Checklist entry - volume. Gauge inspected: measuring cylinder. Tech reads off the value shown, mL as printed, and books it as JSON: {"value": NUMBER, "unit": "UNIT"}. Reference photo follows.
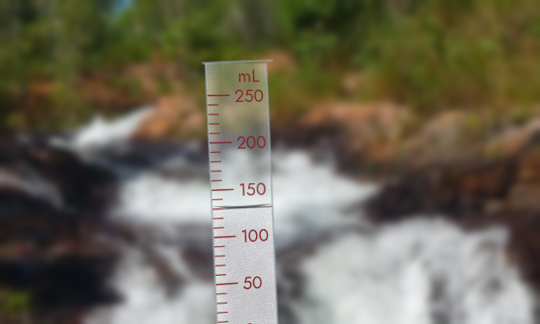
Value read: {"value": 130, "unit": "mL"}
